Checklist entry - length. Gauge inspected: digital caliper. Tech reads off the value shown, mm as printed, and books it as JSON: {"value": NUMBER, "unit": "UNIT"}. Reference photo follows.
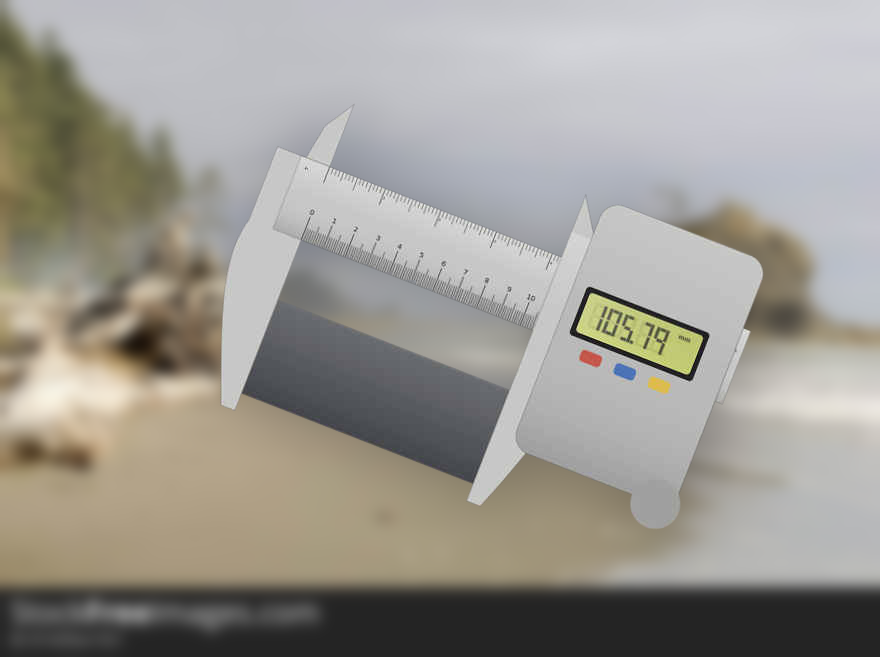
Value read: {"value": 105.79, "unit": "mm"}
